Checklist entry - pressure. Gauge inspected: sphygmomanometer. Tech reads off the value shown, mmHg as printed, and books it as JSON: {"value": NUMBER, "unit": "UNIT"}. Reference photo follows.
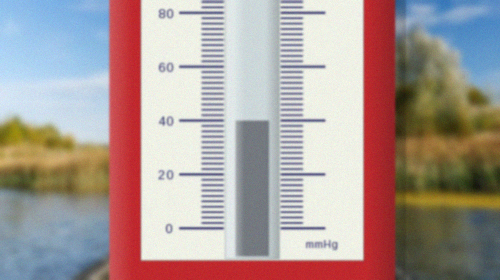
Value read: {"value": 40, "unit": "mmHg"}
